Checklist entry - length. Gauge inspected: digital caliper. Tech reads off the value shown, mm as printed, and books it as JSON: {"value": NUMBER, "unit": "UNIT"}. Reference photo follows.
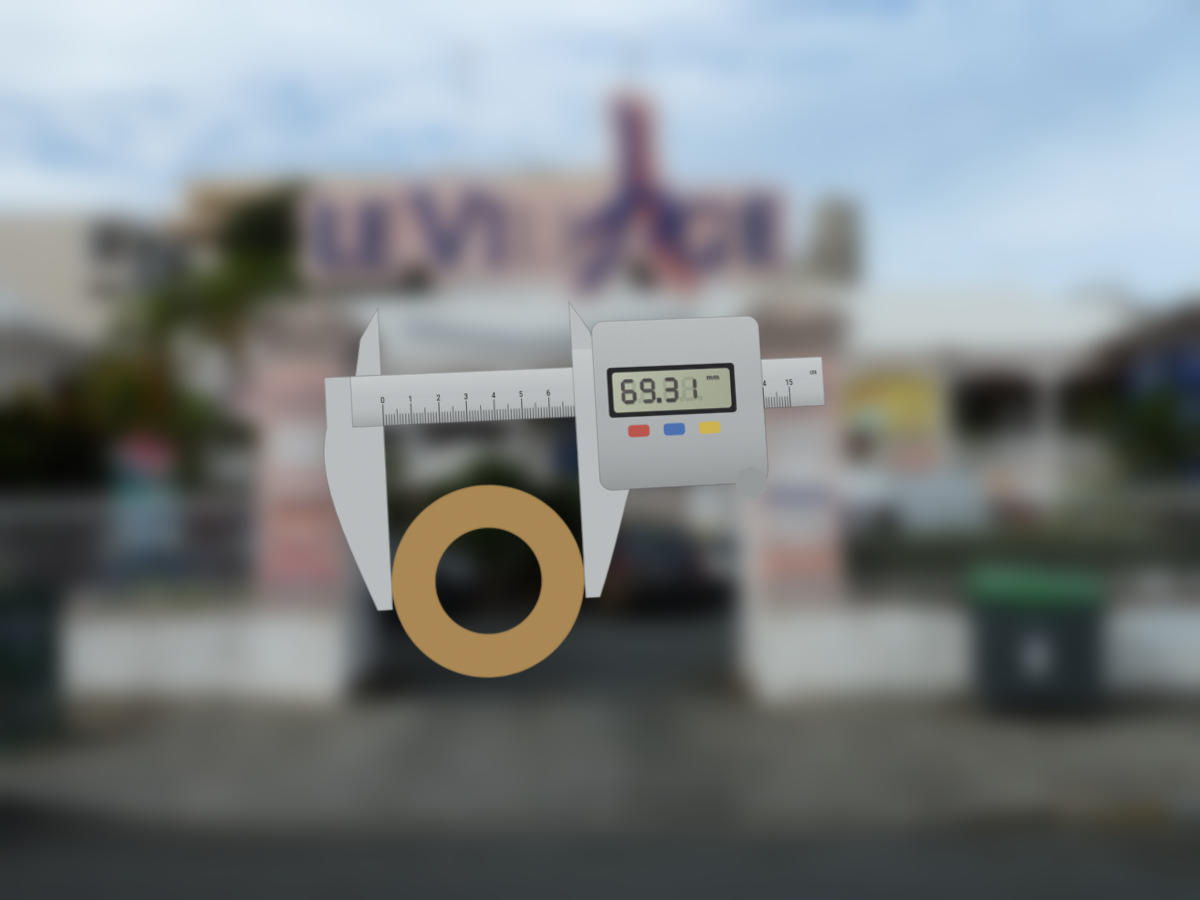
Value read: {"value": 69.31, "unit": "mm"}
